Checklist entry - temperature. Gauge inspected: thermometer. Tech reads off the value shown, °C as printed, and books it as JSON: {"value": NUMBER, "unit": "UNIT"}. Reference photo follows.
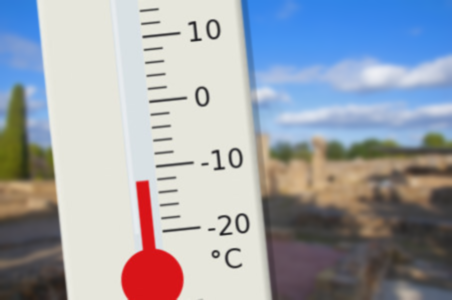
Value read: {"value": -12, "unit": "°C"}
